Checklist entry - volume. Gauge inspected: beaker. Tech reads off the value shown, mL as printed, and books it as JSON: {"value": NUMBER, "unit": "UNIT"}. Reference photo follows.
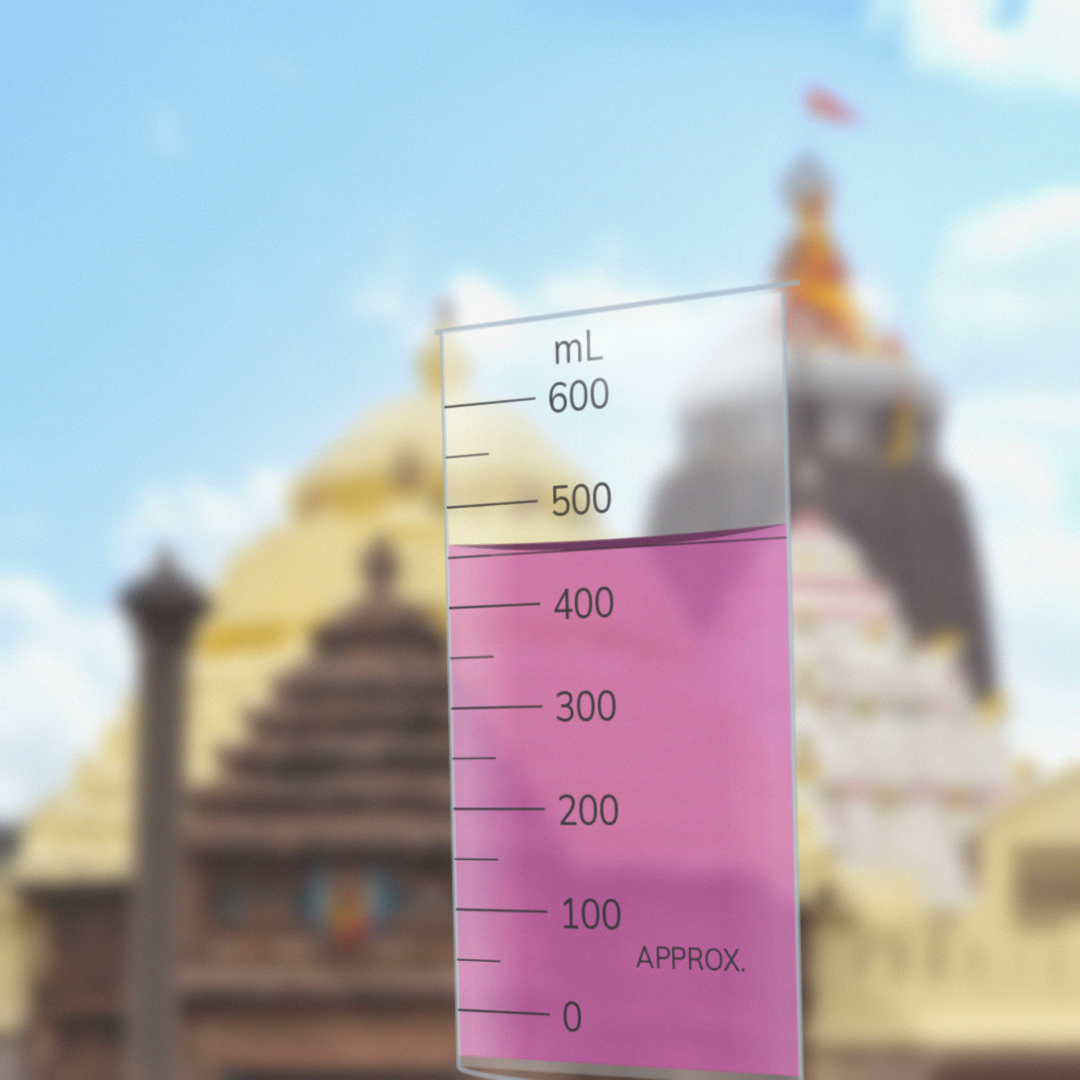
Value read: {"value": 450, "unit": "mL"}
